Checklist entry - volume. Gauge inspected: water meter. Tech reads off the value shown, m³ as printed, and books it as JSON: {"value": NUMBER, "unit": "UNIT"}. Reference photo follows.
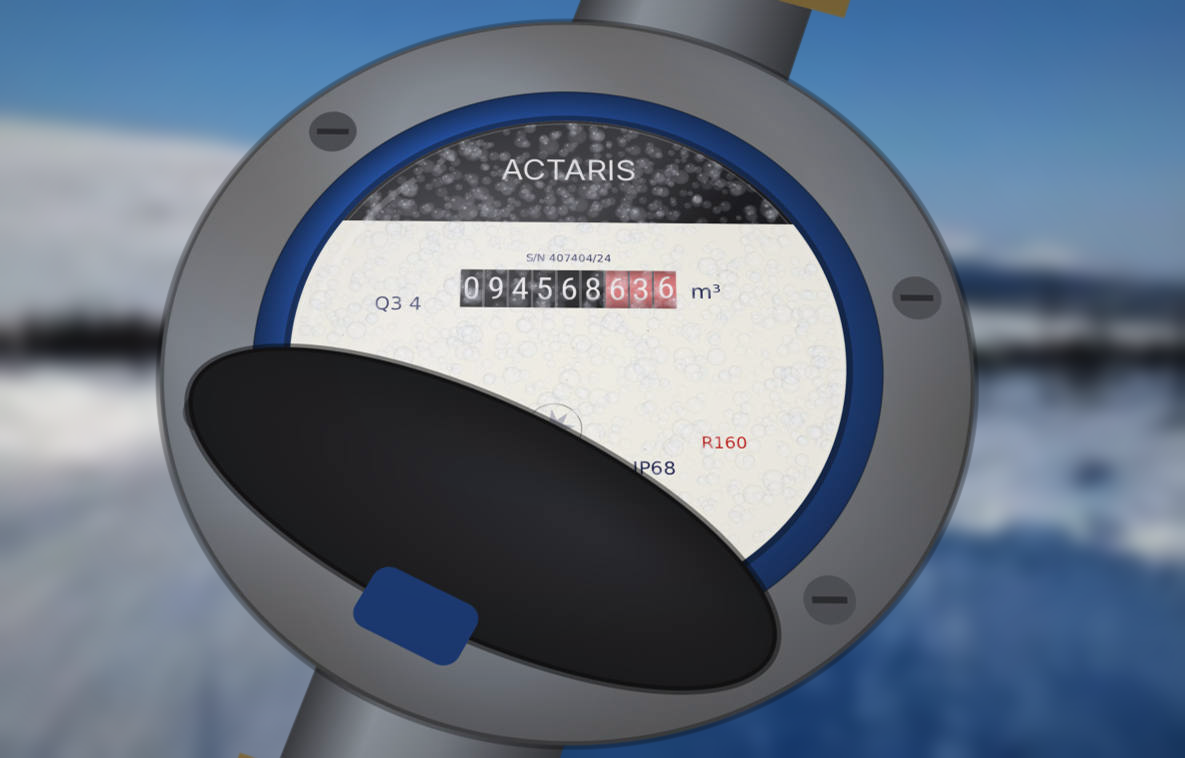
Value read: {"value": 94568.636, "unit": "m³"}
